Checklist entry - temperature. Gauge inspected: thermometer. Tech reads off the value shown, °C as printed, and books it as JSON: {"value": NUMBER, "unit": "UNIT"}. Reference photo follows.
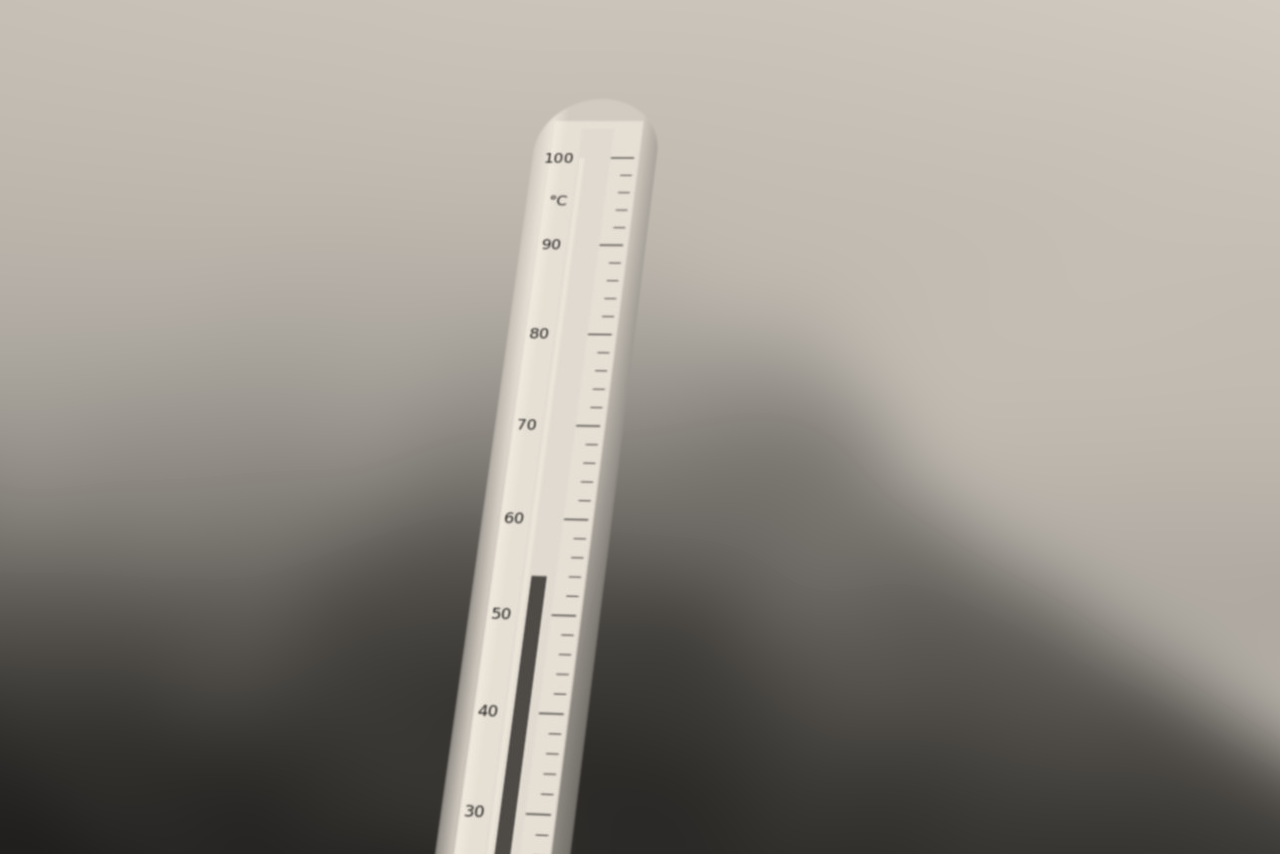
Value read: {"value": 54, "unit": "°C"}
